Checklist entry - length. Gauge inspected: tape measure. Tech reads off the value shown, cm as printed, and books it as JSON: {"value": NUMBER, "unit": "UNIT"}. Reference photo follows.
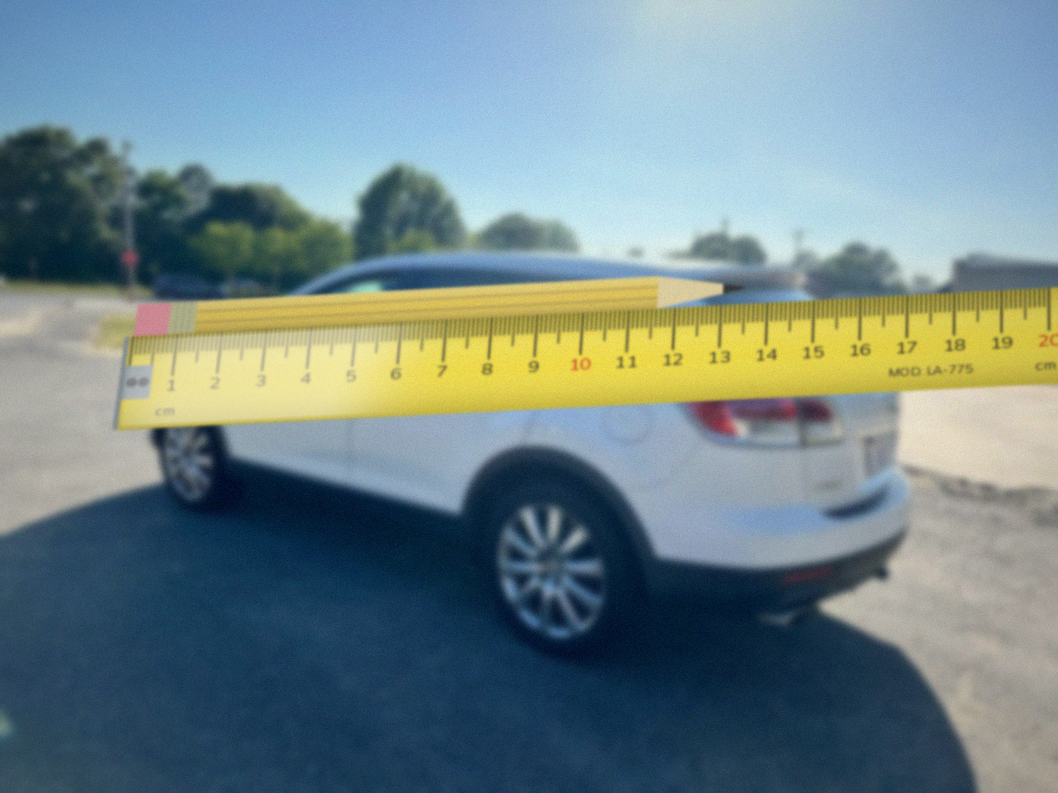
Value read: {"value": 13.5, "unit": "cm"}
